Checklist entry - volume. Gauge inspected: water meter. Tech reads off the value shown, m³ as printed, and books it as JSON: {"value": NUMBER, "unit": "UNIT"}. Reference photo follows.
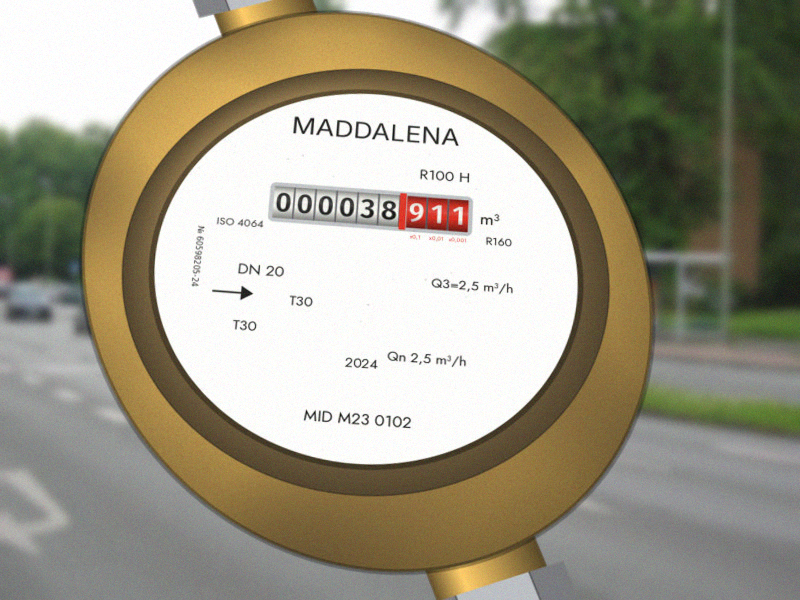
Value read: {"value": 38.911, "unit": "m³"}
